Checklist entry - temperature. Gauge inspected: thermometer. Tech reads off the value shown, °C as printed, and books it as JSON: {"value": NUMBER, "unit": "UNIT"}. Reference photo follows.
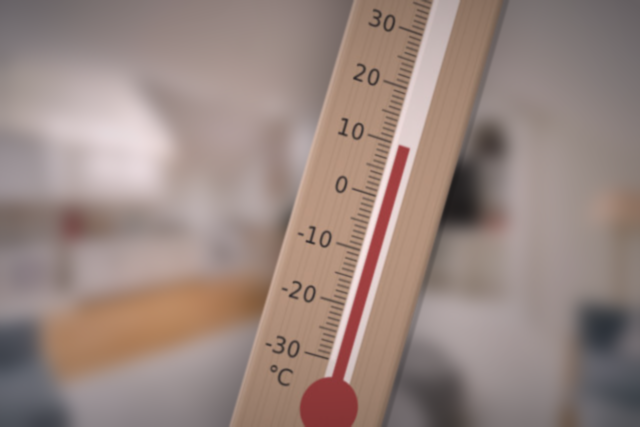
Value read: {"value": 10, "unit": "°C"}
